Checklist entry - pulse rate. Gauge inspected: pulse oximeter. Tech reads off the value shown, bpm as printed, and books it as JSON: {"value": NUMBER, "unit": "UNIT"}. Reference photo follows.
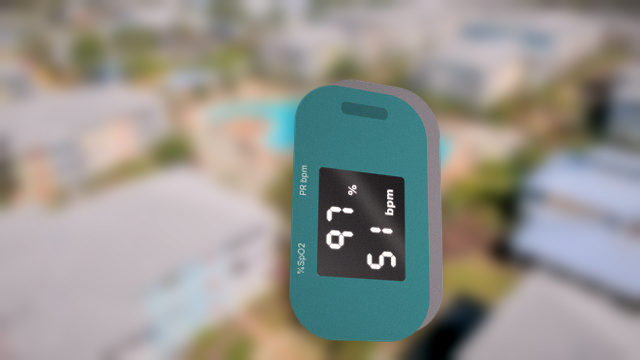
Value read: {"value": 51, "unit": "bpm"}
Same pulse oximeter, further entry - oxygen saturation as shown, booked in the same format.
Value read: {"value": 97, "unit": "%"}
